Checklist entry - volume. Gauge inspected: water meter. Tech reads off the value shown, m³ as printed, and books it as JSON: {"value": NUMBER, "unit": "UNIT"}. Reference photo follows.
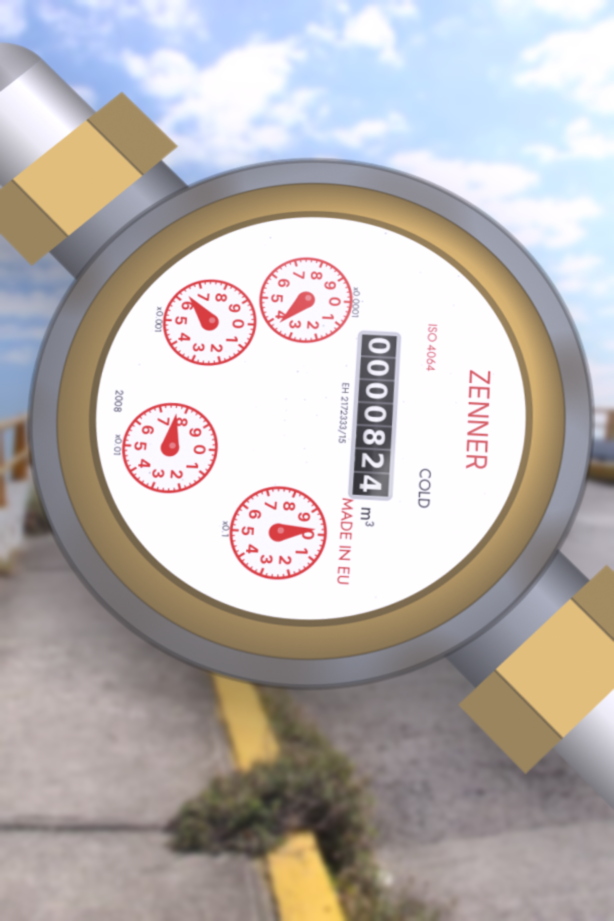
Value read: {"value": 823.9763, "unit": "m³"}
